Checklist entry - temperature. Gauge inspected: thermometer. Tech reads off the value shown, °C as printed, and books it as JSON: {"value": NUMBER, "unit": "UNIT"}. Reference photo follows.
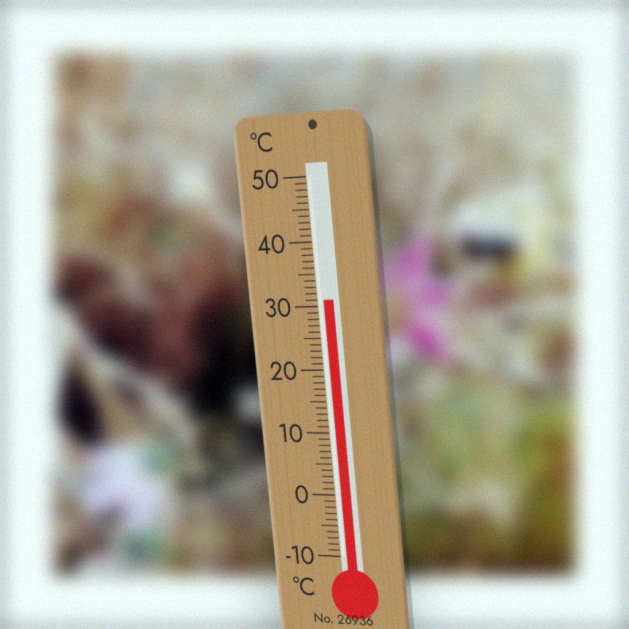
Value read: {"value": 31, "unit": "°C"}
